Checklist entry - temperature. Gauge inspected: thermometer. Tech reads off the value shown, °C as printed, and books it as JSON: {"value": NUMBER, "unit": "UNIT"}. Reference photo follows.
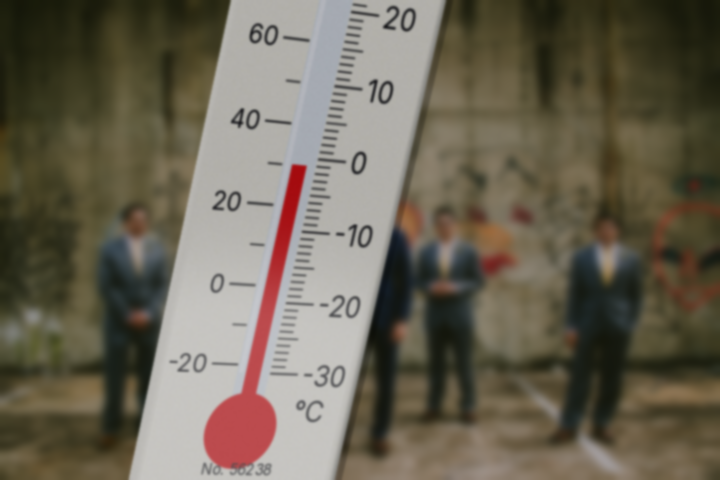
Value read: {"value": -1, "unit": "°C"}
